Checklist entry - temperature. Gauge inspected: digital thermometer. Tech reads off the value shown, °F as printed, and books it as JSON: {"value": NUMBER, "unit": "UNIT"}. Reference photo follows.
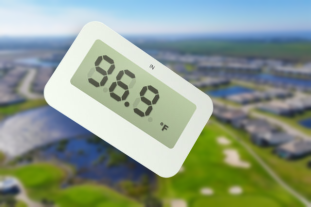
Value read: {"value": 96.9, "unit": "°F"}
